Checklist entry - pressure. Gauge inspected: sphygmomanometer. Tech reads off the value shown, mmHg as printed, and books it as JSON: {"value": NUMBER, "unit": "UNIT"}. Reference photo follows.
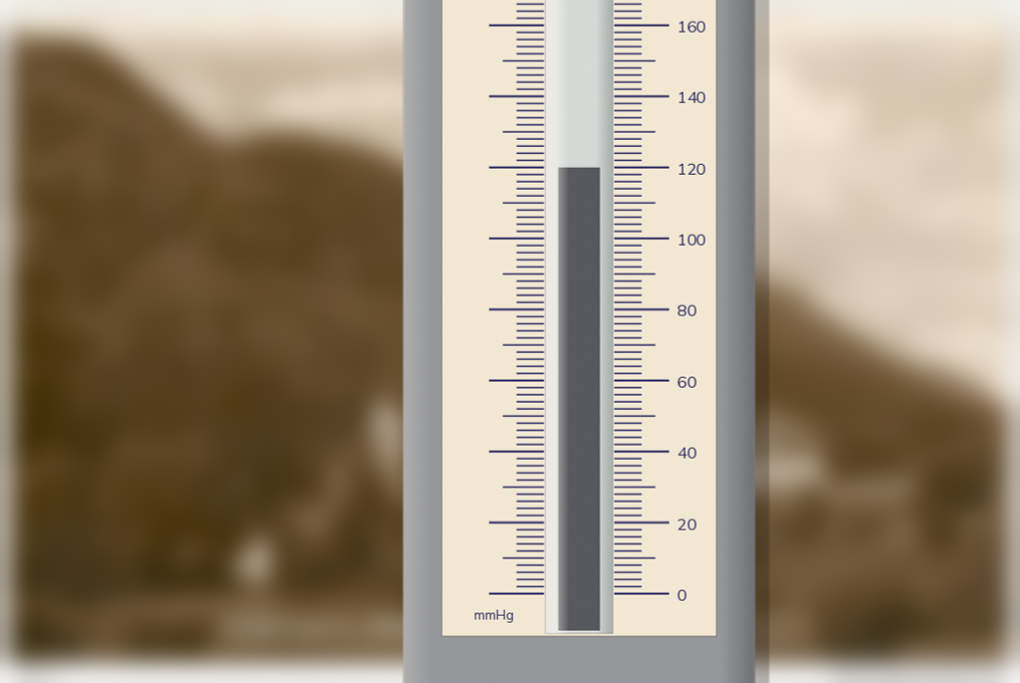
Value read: {"value": 120, "unit": "mmHg"}
